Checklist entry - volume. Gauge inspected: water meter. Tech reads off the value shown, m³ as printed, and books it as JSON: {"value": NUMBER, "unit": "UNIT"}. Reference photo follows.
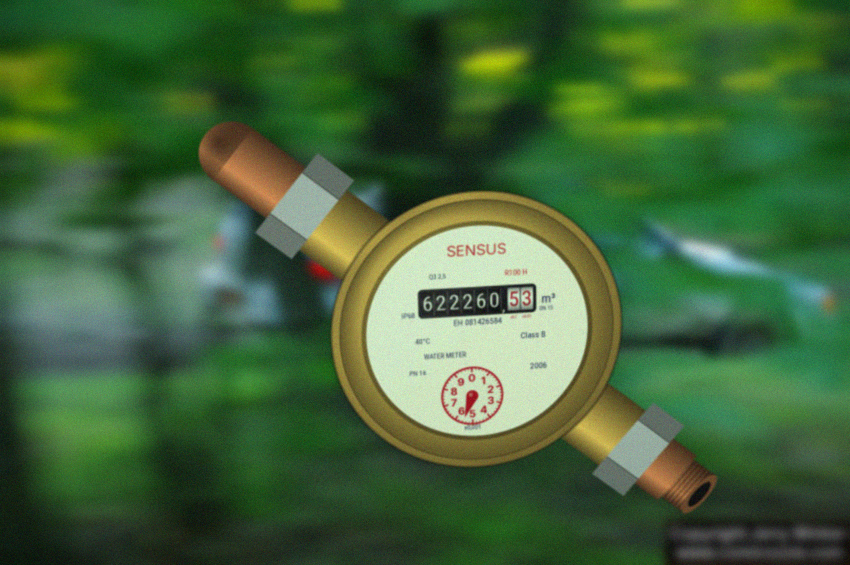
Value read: {"value": 622260.535, "unit": "m³"}
